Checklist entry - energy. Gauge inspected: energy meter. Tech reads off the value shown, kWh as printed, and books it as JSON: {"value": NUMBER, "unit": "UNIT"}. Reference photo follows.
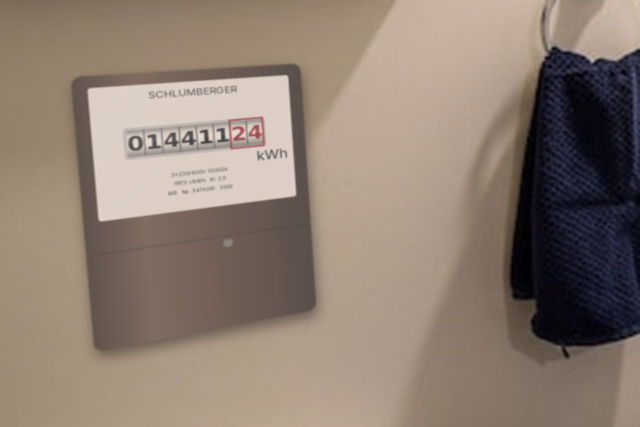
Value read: {"value": 14411.24, "unit": "kWh"}
